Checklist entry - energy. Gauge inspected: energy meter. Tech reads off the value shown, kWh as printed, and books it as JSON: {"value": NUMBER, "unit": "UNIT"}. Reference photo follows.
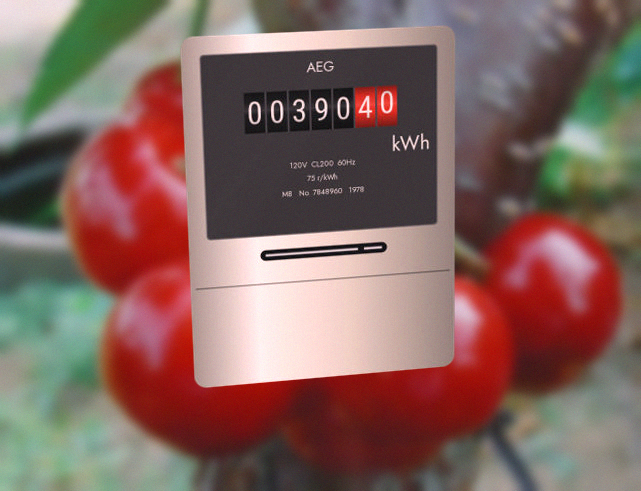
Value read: {"value": 390.40, "unit": "kWh"}
